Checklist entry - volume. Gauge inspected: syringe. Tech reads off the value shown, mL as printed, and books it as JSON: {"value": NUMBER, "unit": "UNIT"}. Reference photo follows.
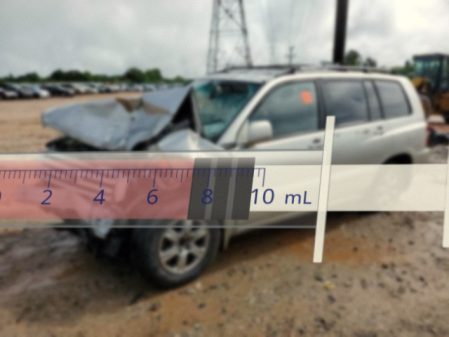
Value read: {"value": 7.4, "unit": "mL"}
